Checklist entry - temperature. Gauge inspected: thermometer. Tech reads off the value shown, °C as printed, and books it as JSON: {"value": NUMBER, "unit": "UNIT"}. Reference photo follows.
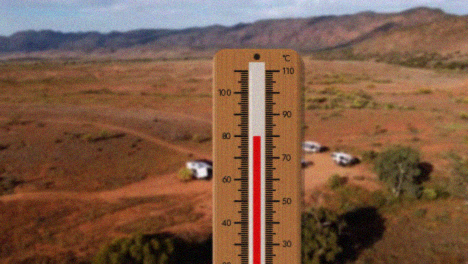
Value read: {"value": 80, "unit": "°C"}
